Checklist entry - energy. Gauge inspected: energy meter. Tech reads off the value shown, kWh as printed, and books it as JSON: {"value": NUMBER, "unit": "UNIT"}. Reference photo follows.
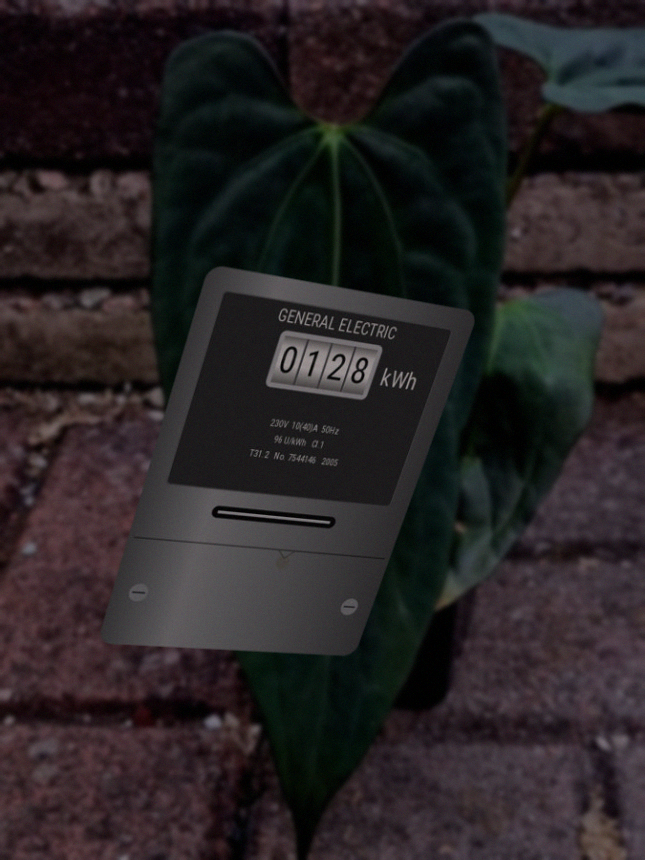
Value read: {"value": 128, "unit": "kWh"}
